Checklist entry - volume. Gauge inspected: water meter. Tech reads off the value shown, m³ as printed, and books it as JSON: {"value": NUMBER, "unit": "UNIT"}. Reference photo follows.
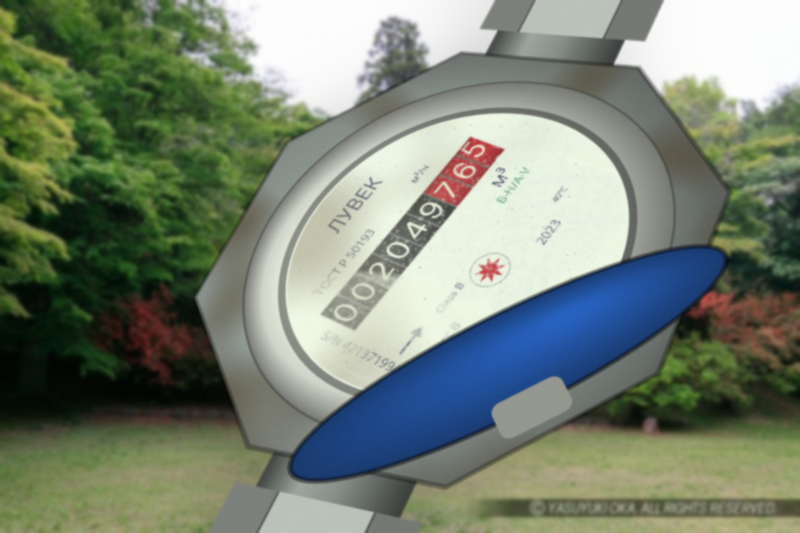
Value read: {"value": 2049.765, "unit": "m³"}
